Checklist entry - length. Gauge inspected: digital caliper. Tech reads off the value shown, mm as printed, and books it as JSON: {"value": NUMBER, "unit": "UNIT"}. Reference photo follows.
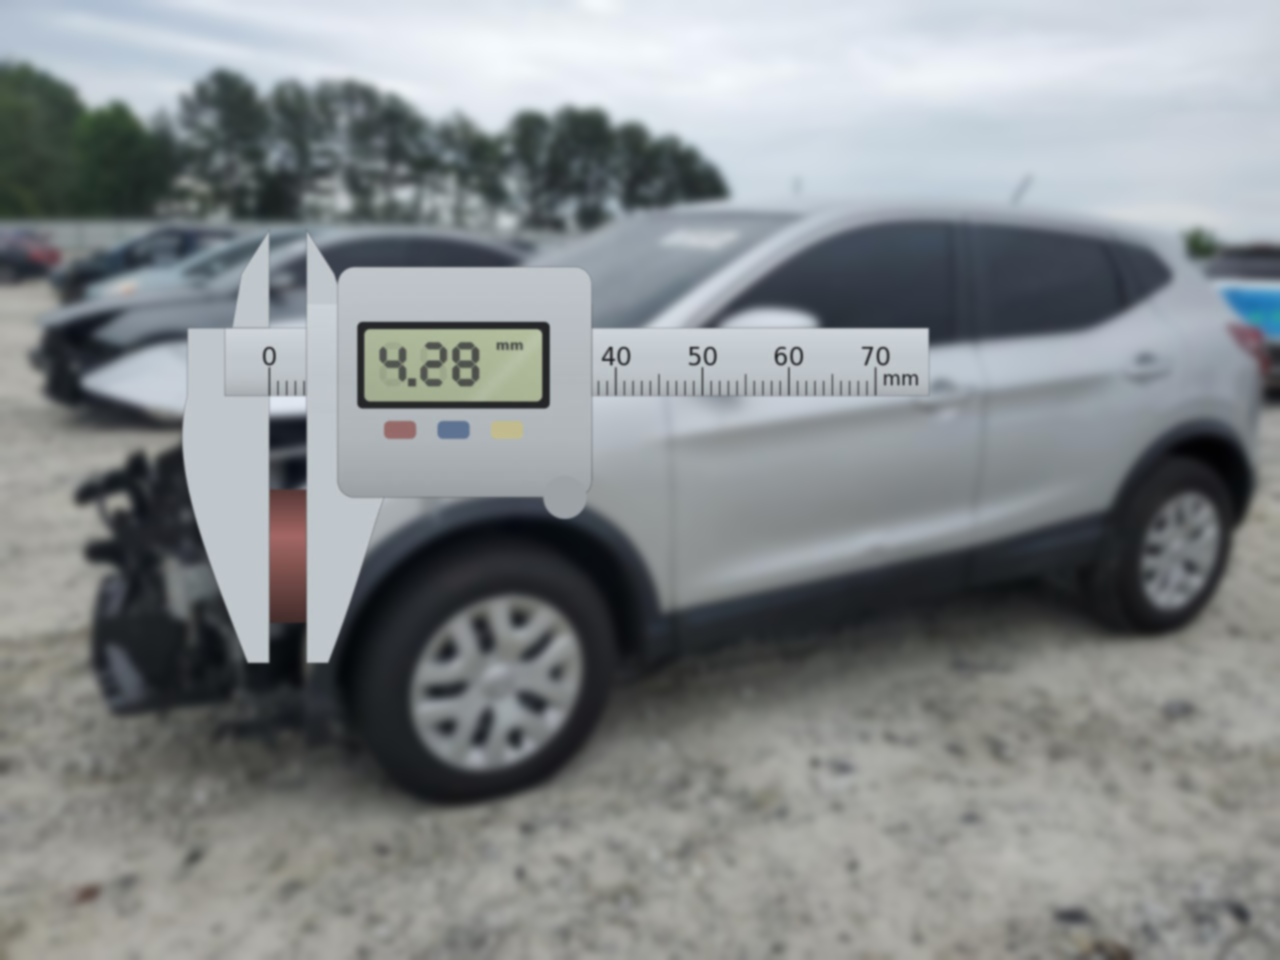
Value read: {"value": 4.28, "unit": "mm"}
